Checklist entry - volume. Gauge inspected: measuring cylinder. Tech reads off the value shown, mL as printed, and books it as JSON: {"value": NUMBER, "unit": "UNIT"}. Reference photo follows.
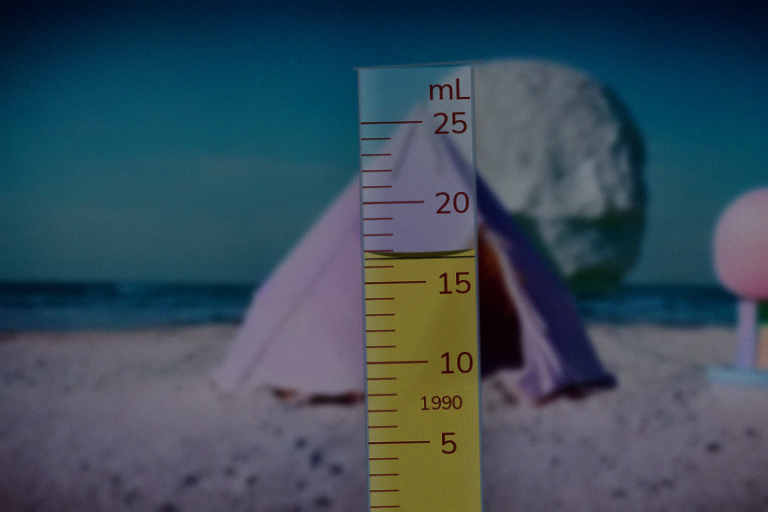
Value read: {"value": 16.5, "unit": "mL"}
